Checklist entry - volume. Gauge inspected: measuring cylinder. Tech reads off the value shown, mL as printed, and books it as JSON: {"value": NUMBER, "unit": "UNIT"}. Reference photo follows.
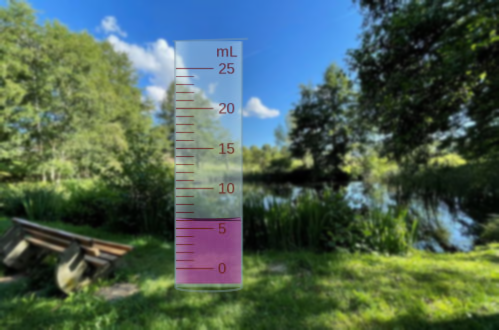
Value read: {"value": 6, "unit": "mL"}
